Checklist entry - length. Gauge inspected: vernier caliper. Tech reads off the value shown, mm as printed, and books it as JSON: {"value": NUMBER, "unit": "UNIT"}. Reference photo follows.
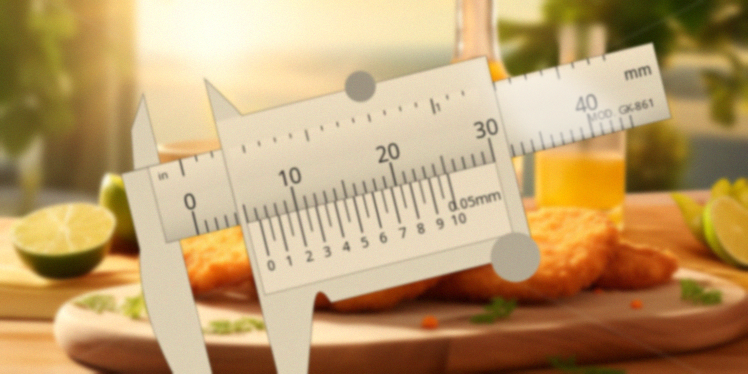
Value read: {"value": 6.2, "unit": "mm"}
